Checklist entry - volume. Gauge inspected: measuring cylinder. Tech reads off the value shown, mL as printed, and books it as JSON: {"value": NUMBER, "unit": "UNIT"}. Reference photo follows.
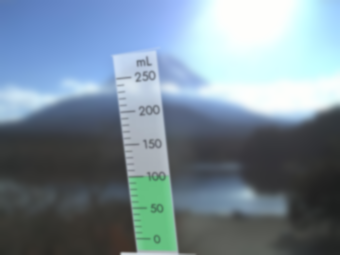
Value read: {"value": 100, "unit": "mL"}
